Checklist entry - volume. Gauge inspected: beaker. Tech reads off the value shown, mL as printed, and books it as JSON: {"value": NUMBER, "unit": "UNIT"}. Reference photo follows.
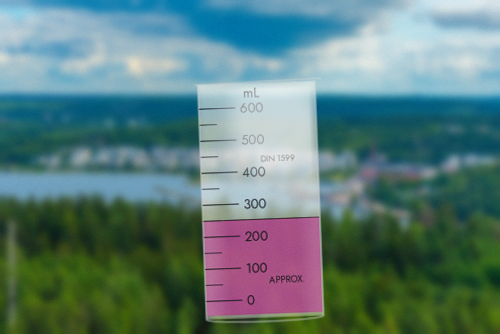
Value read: {"value": 250, "unit": "mL"}
